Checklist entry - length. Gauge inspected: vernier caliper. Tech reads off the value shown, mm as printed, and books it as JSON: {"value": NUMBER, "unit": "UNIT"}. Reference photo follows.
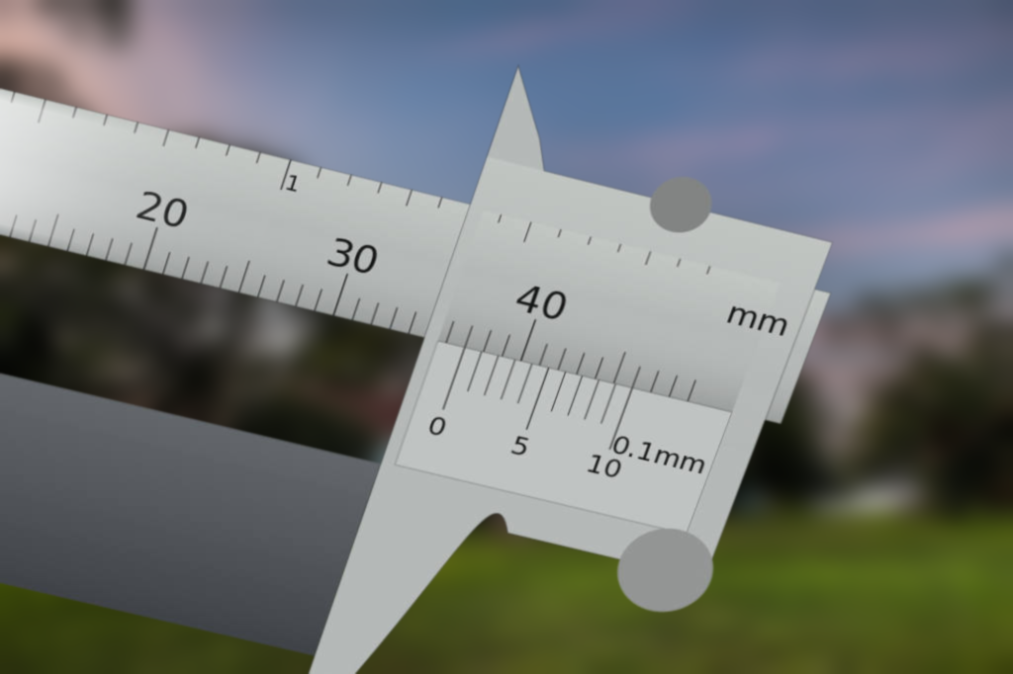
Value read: {"value": 37.0, "unit": "mm"}
